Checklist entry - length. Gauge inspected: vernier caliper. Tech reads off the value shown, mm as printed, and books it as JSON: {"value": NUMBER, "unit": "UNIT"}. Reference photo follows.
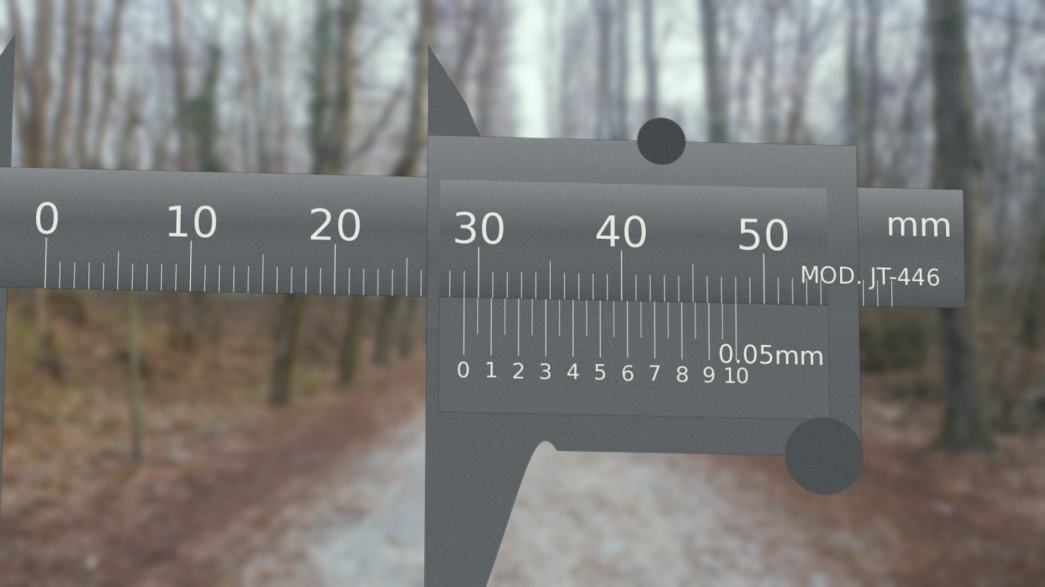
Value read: {"value": 29.0, "unit": "mm"}
